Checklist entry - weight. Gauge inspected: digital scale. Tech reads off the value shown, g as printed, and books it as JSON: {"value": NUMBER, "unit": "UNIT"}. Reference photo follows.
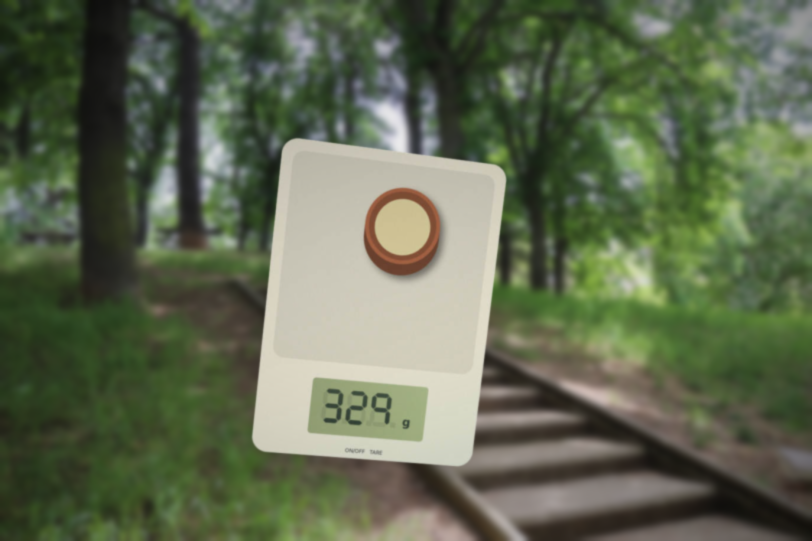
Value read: {"value": 329, "unit": "g"}
